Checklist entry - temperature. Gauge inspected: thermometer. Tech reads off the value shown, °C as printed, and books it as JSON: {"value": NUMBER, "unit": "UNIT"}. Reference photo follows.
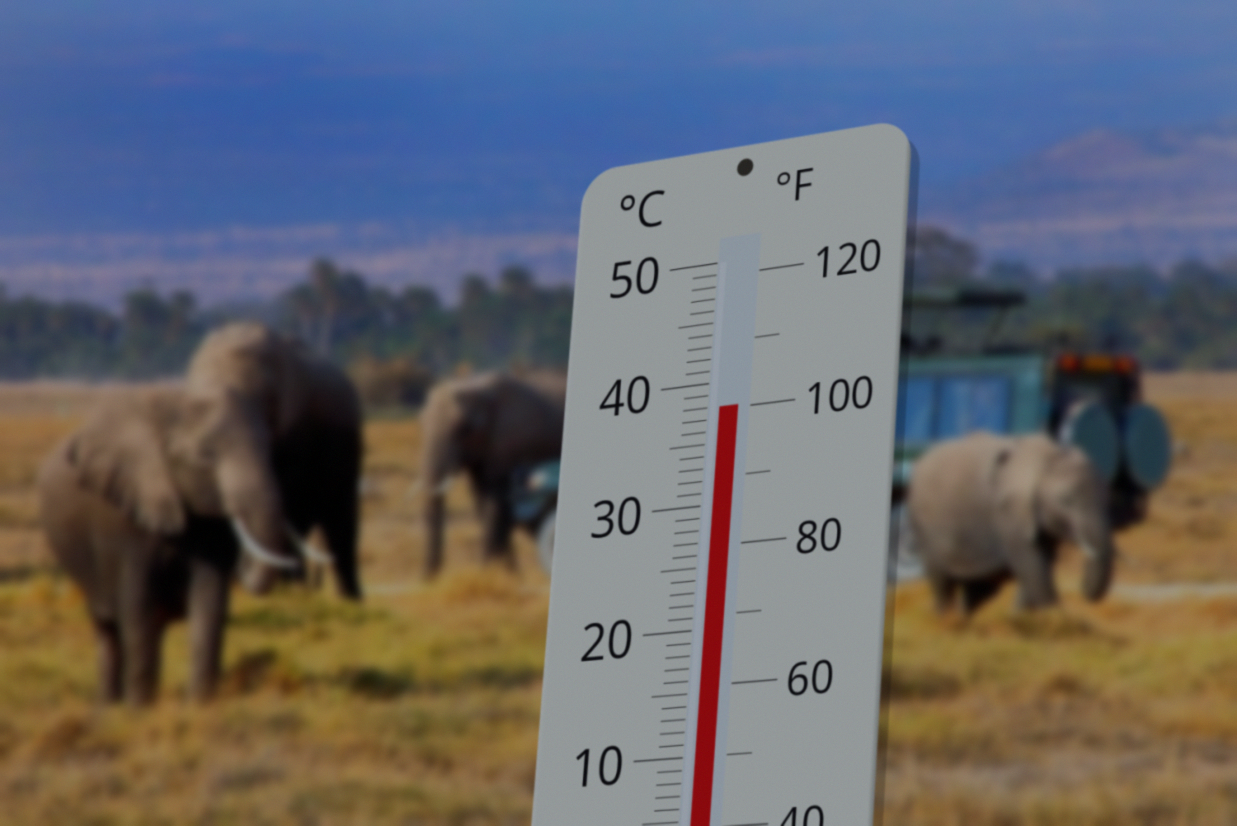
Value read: {"value": 38, "unit": "°C"}
